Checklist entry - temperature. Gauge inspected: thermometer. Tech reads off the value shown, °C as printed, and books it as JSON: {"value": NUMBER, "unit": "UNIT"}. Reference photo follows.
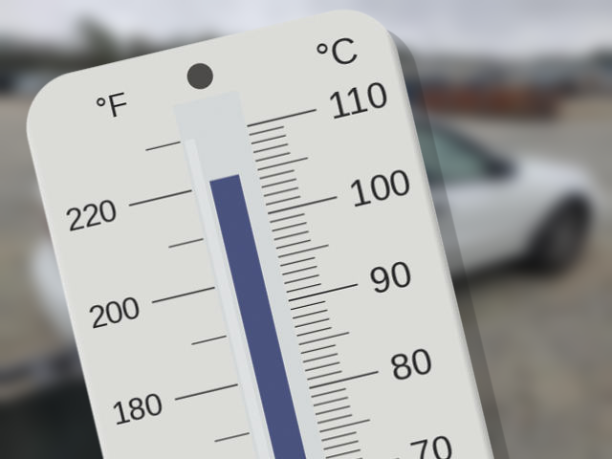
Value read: {"value": 105, "unit": "°C"}
